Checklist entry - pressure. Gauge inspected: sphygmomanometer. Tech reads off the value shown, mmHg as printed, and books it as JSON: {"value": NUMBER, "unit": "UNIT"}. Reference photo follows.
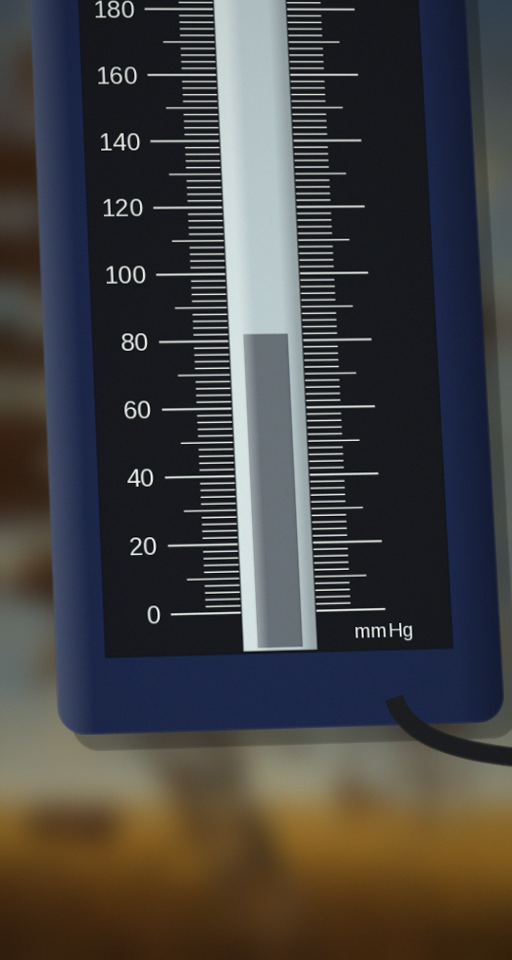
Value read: {"value": 82, "unit": "mmHg"}
